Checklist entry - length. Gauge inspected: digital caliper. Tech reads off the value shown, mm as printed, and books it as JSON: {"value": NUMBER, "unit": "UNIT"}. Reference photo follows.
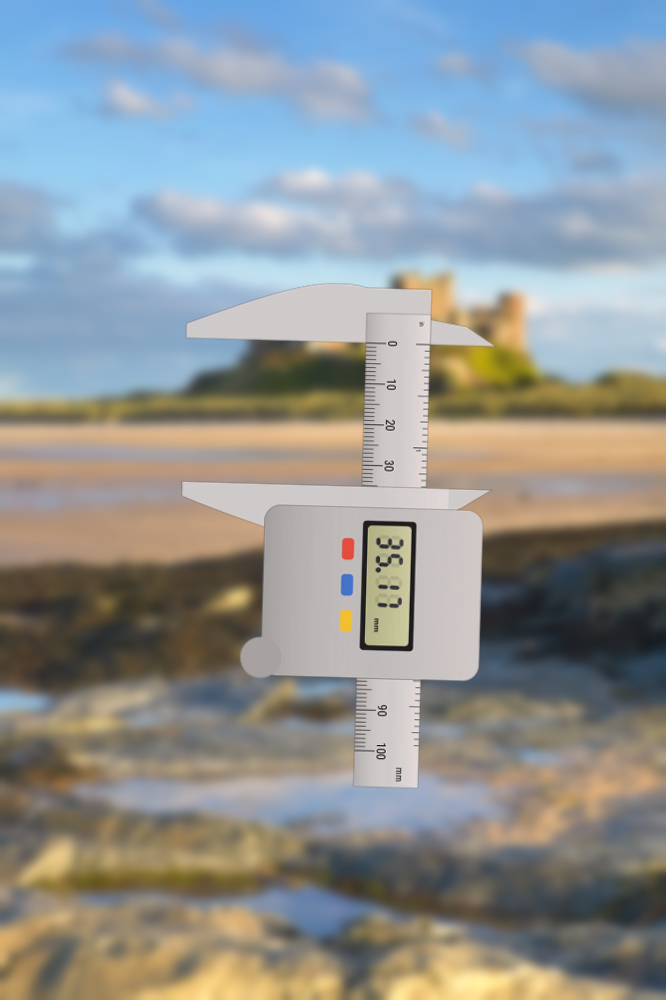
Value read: {"value": 35.17, "unit": "mm"}
